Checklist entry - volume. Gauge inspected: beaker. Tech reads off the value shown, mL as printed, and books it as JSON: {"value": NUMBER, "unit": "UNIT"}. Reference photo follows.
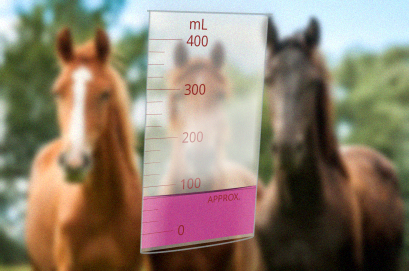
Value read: {"value": 75, "unit": "mL"}
